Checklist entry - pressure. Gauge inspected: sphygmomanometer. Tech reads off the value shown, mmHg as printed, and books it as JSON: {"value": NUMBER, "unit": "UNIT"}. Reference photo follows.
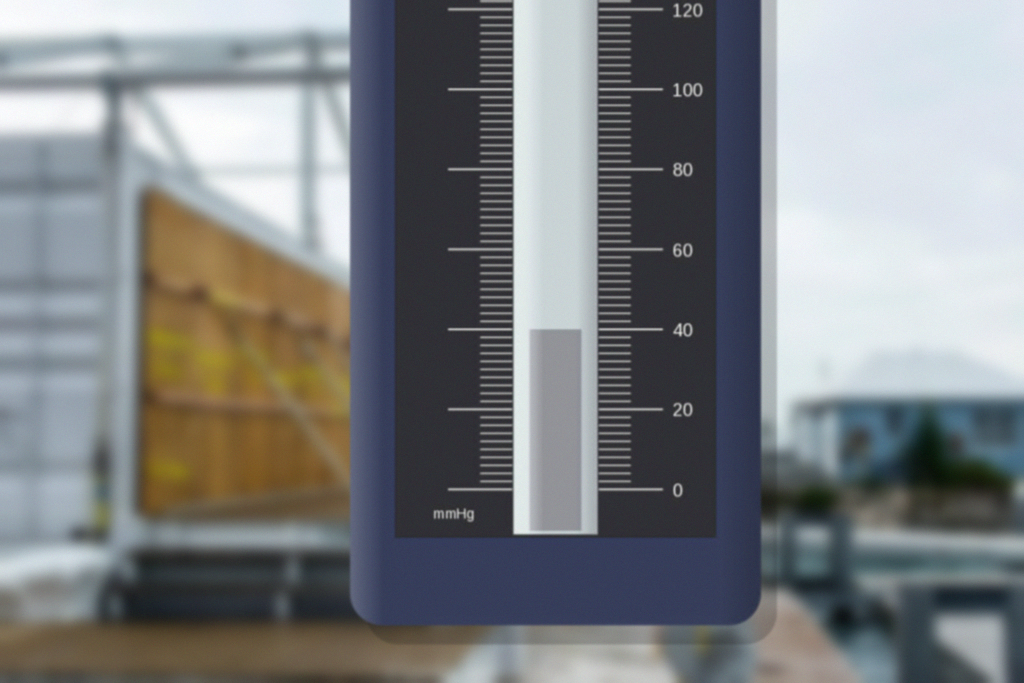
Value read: {"value": 40, "unit": "mmHg"}
